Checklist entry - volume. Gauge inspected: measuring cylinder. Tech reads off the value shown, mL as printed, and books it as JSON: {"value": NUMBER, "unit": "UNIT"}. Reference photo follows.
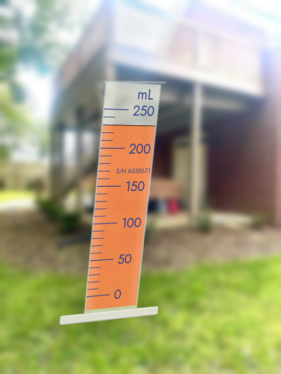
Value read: {"value": 230, "unit": "mL"}
